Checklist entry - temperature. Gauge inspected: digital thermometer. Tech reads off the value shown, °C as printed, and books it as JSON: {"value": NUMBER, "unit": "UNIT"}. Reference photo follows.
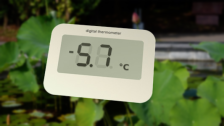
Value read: {"value": -5.7, "unit": "°C"}
